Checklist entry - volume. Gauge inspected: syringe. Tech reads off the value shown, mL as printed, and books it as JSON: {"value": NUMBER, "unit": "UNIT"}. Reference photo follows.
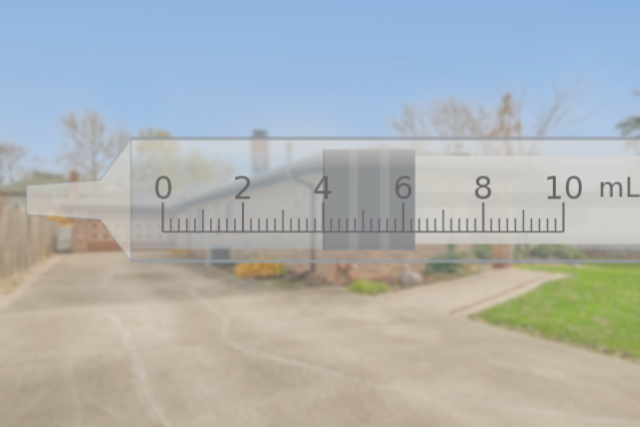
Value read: {"value": 4, "unit": "mL"}
